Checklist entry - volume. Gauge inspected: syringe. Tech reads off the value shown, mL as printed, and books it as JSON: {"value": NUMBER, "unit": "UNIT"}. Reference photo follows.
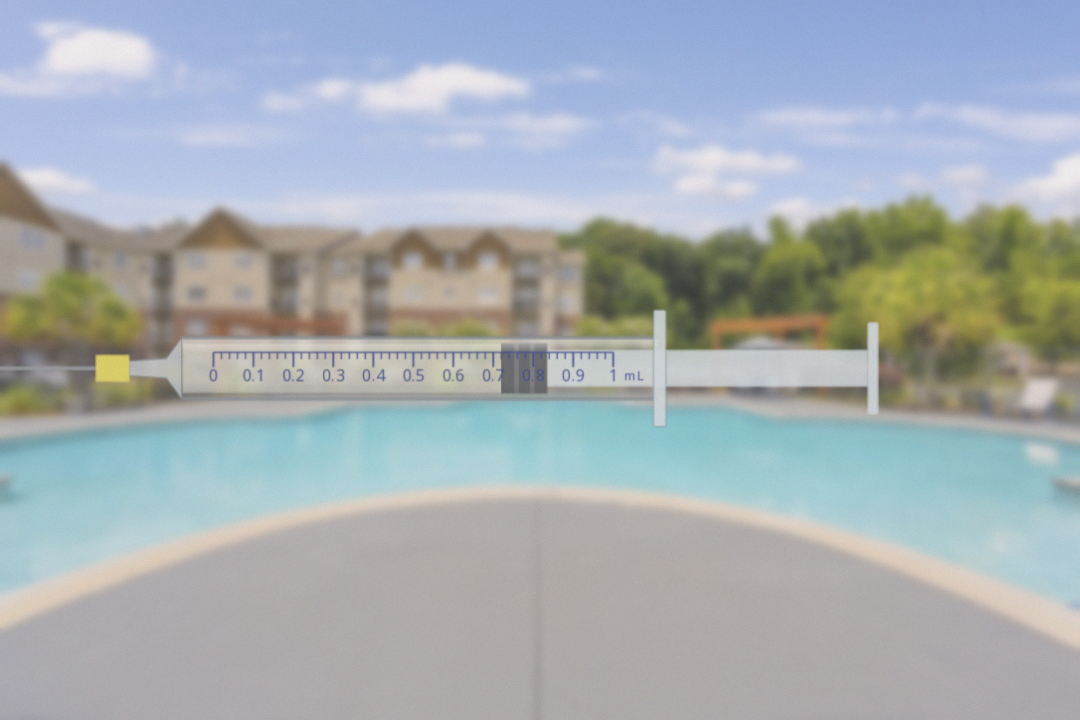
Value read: {"value": 0.72, "unit": "mL"}
